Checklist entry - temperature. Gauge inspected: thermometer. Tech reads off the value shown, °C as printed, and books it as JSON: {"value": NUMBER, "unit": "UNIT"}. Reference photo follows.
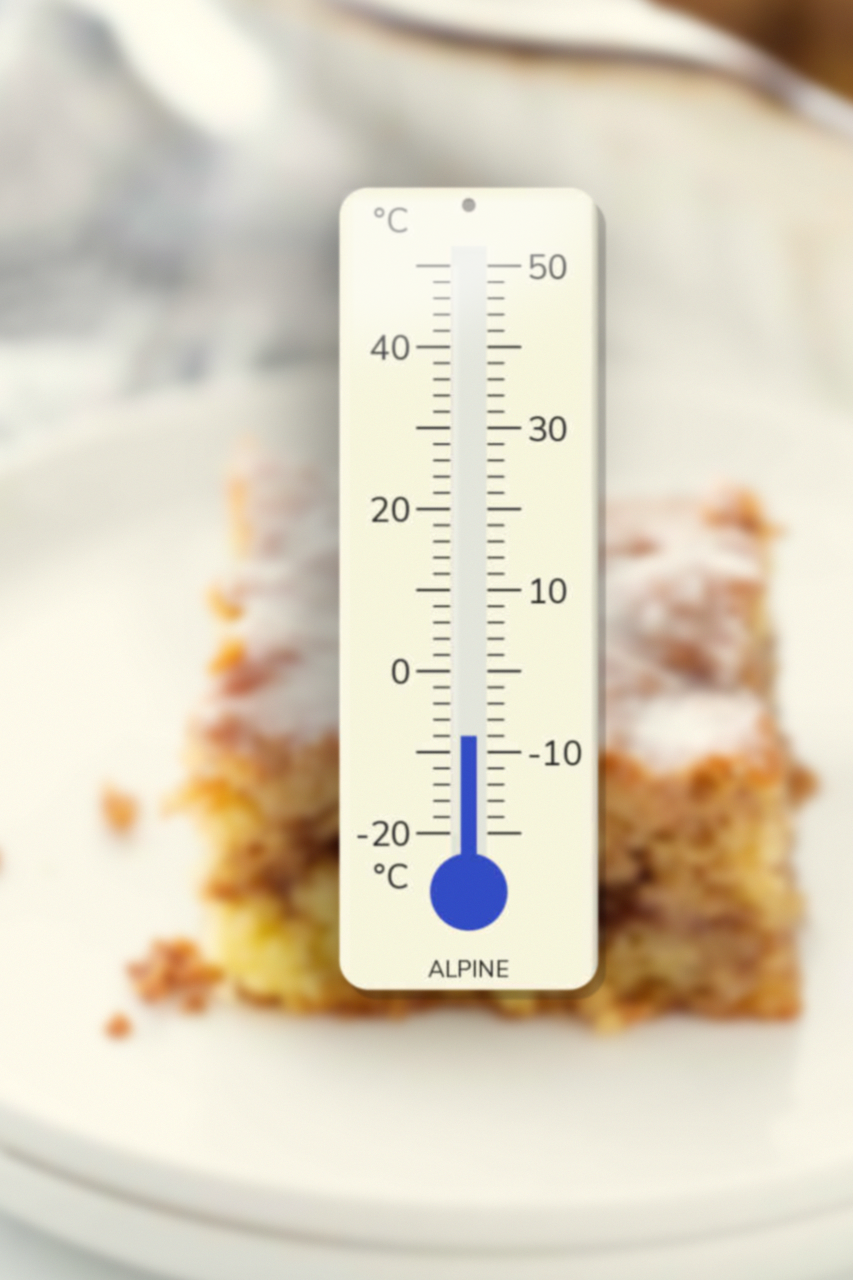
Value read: {"value": -8, "unit": "°C"}
